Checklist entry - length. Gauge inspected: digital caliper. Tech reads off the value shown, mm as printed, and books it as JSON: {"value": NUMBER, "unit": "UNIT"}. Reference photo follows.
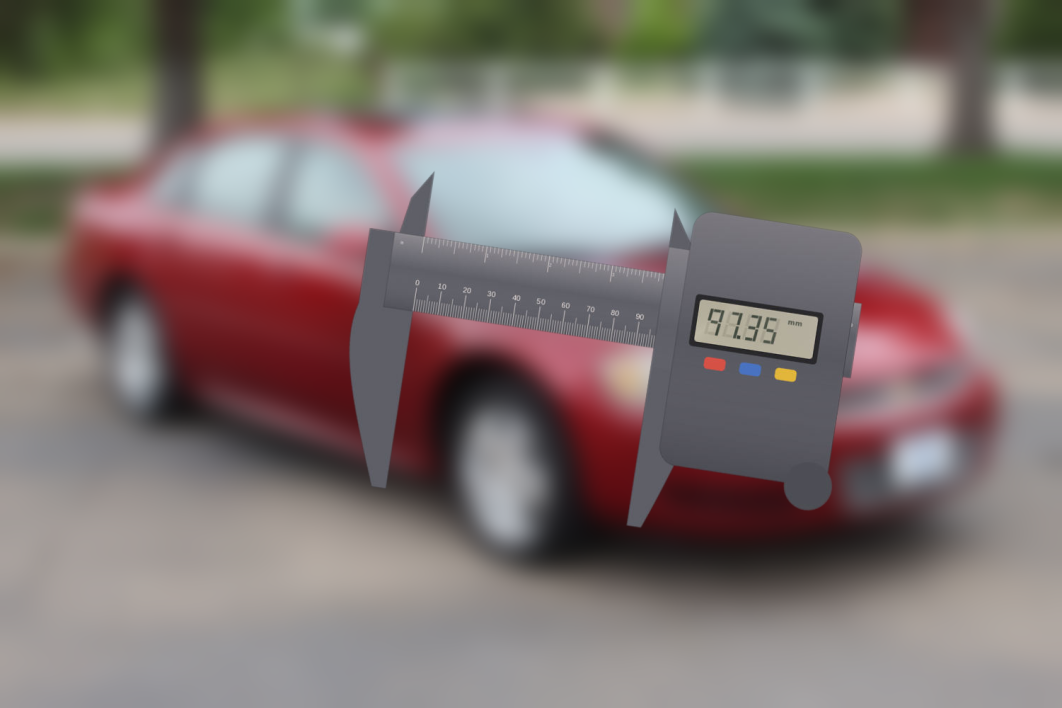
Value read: {"value": 97.35, "unit": "mm"}
